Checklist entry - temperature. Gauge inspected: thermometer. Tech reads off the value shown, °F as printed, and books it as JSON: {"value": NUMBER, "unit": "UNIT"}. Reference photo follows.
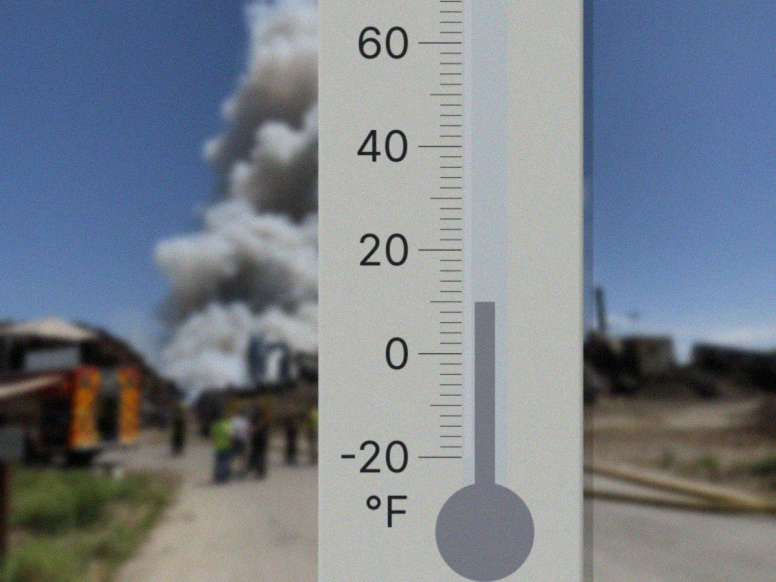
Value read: {"value": 10, "unit": "°F"}
